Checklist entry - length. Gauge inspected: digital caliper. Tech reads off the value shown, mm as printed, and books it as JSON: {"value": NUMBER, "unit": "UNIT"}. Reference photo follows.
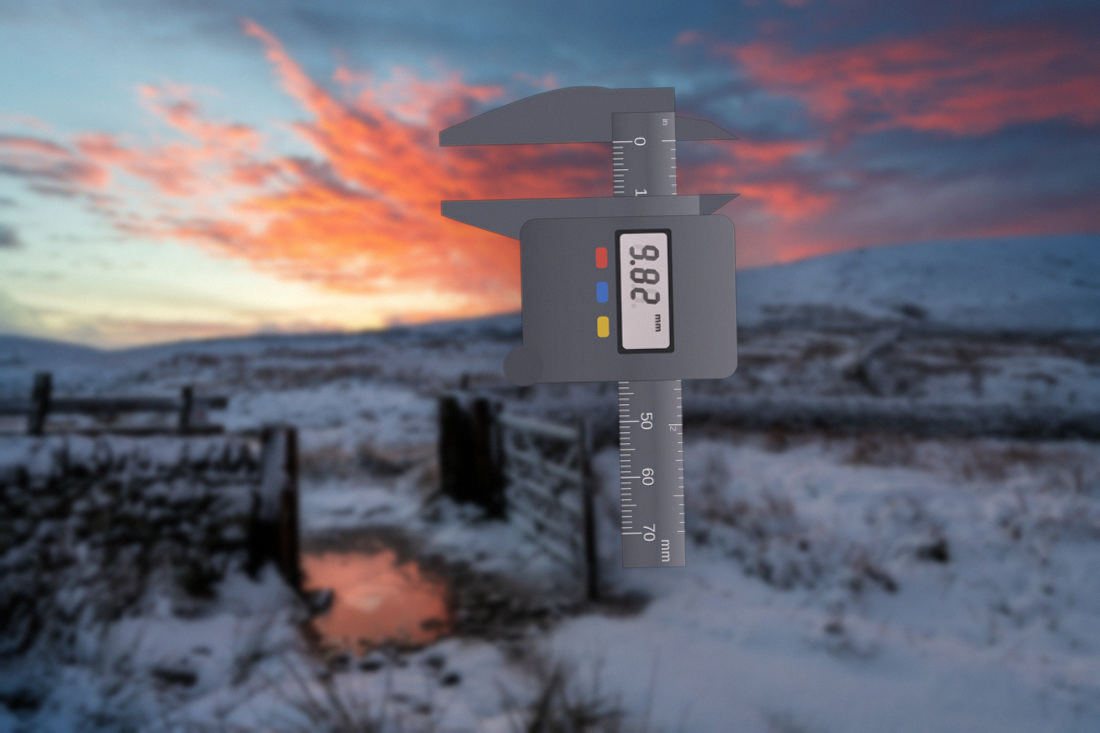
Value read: {"value": 9.82, "unit": "mm"}
